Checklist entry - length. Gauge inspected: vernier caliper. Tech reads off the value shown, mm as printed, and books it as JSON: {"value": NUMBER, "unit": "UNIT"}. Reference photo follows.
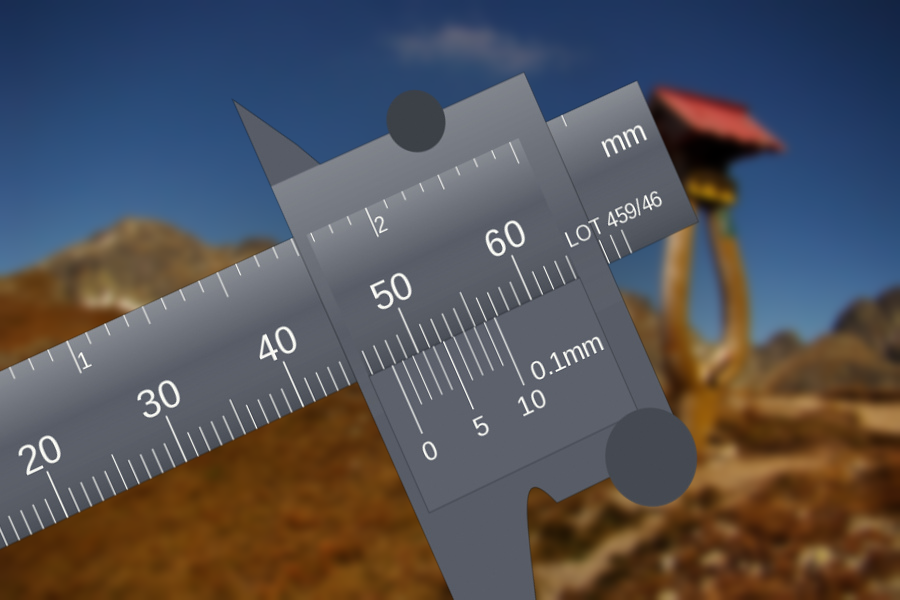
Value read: {"value": 47.7, "unit": "mm"}
